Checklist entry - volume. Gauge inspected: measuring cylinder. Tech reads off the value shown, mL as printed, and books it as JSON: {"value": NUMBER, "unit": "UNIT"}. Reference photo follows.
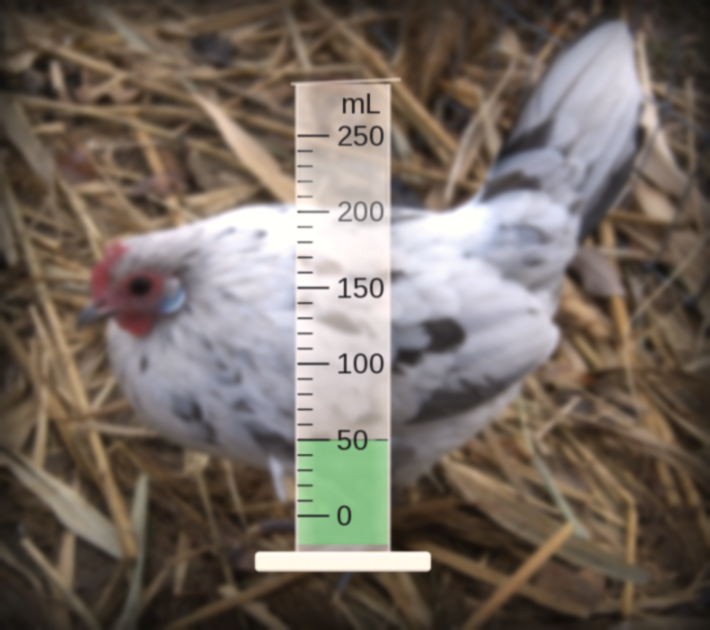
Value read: {"value": 50, "unit": "mL"}
